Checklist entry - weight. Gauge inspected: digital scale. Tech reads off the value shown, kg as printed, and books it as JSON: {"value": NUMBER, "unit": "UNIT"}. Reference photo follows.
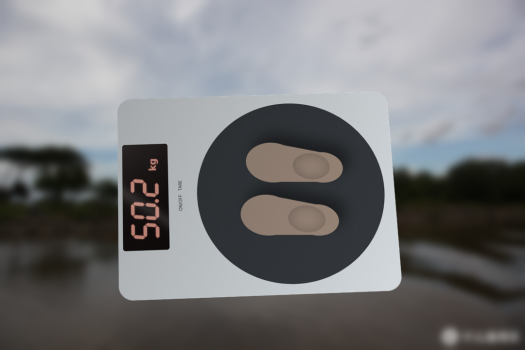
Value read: {"value": 50.2, "unit": "kg"}
